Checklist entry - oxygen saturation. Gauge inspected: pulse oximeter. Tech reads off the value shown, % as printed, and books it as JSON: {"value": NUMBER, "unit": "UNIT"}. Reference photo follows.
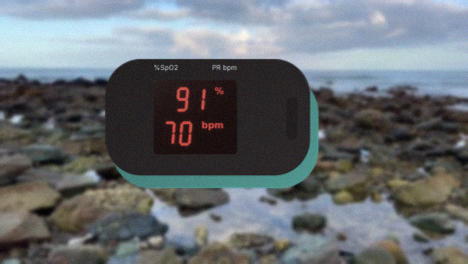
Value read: {"value": 91, "unit": "%"}
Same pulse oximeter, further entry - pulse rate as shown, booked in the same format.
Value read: {"value": 70, "unit": "bpm"}
